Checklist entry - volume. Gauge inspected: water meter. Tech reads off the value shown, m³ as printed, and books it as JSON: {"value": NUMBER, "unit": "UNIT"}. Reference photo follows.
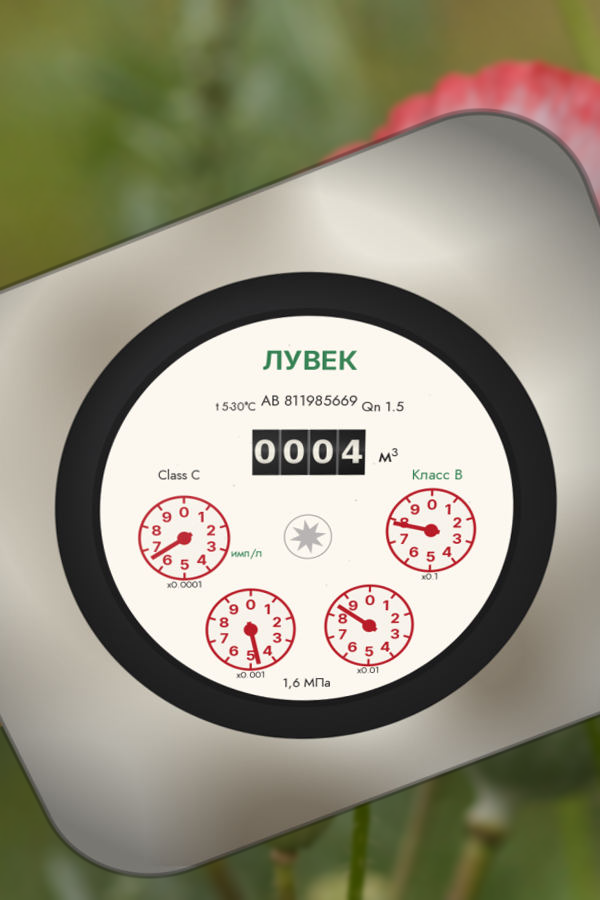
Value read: {"value": 4.7846, "unit": "m³"}
